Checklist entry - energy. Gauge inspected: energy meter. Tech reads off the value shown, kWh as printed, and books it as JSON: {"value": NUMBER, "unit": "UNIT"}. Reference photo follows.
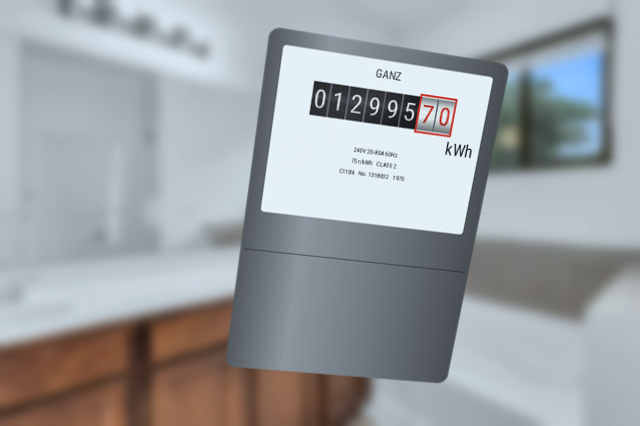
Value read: {"value": 12995.70, "unit": "kWh"}
